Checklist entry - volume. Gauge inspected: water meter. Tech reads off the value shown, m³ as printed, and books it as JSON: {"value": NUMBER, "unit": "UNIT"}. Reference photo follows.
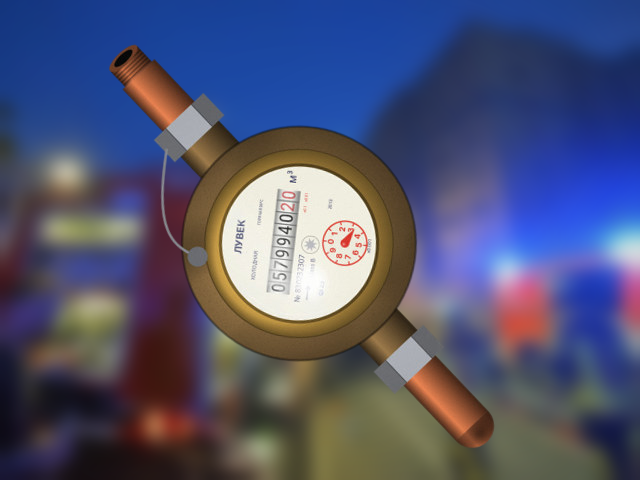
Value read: {"value": 579940.203, "unit": "m³"}
